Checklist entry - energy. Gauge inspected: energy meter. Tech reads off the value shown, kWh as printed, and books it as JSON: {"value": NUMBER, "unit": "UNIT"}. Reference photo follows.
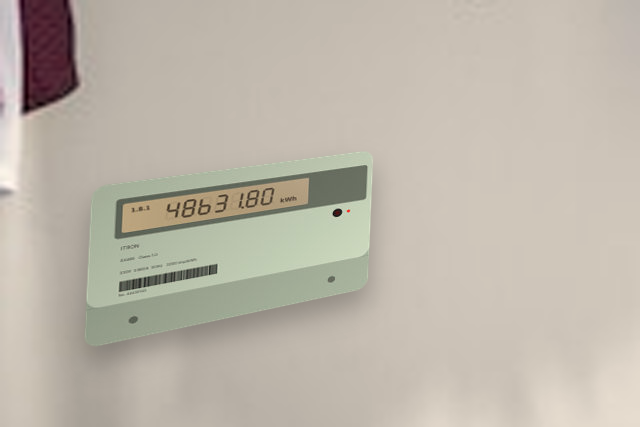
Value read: {"value": 48631.80, "unit": "kWh"}
